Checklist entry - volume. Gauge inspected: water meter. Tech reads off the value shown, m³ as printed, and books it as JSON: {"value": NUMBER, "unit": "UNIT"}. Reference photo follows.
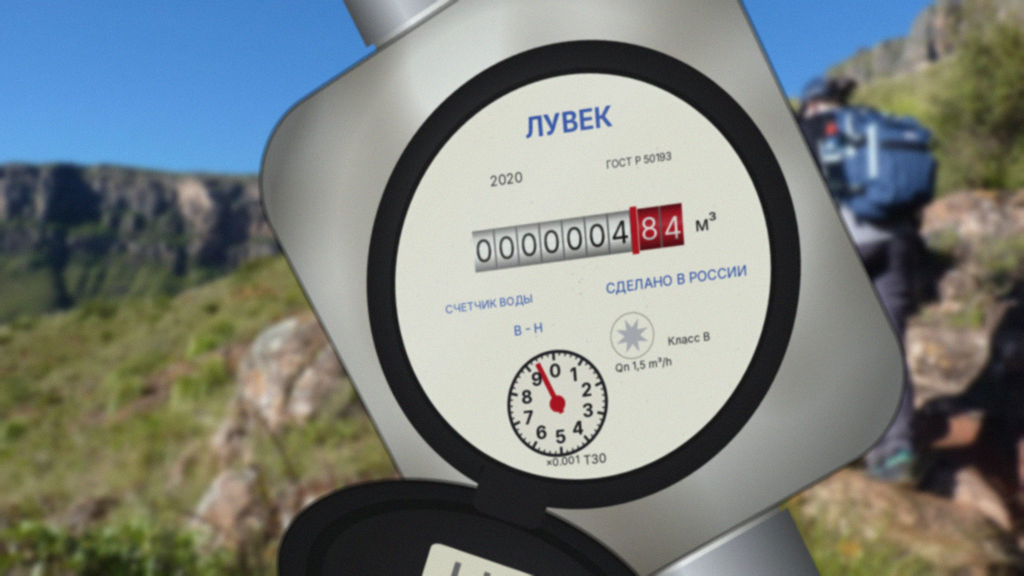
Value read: {"value": 4.839, "unit": "m³"}
